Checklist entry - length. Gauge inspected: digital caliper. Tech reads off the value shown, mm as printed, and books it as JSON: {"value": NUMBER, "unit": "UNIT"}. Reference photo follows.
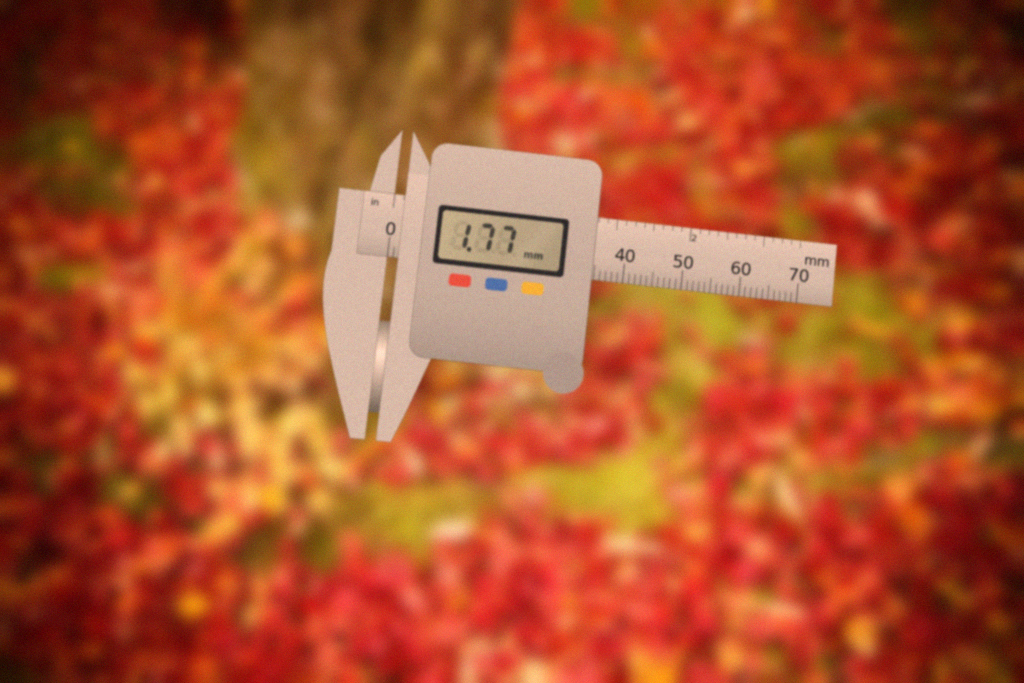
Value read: {"value": 1.77, "unit": "mm"}
